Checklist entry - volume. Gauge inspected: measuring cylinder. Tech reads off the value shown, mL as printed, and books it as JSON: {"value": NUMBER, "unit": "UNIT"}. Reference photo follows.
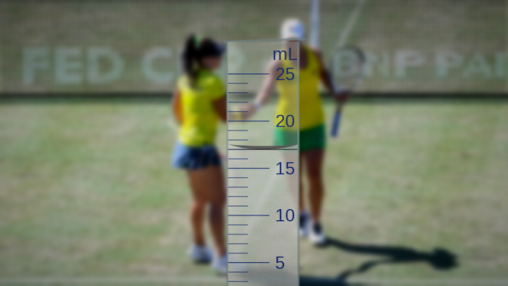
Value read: {"value": 17, "unit": "mL"}
